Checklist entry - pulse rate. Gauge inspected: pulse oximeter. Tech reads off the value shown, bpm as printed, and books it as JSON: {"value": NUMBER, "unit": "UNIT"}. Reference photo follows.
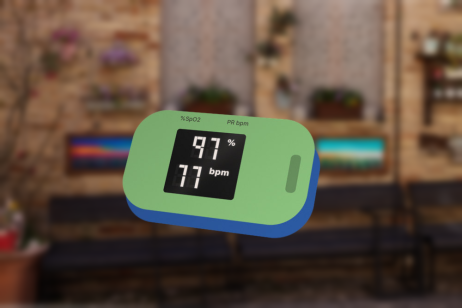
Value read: {"value": 77, "unit": "bpm"}
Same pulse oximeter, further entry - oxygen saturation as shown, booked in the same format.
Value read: {"value": 97, "unit": "%"}
